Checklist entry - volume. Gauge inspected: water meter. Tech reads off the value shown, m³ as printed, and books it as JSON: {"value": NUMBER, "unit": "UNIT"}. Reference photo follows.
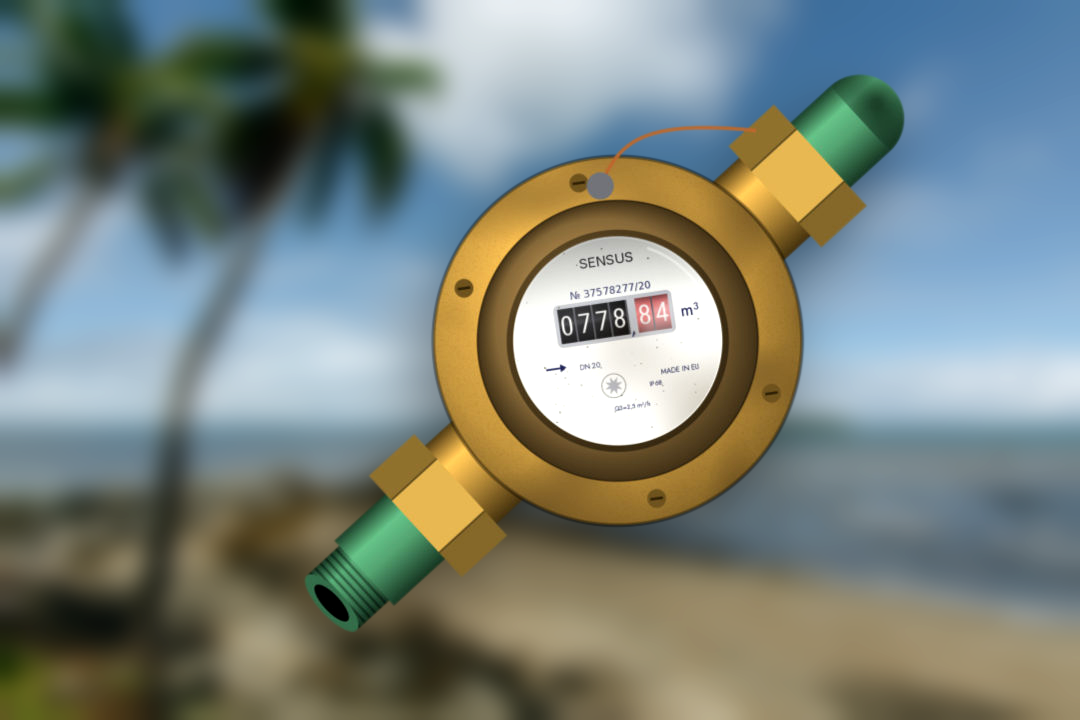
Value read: {"value": 778.84, "unit": "m³"}
